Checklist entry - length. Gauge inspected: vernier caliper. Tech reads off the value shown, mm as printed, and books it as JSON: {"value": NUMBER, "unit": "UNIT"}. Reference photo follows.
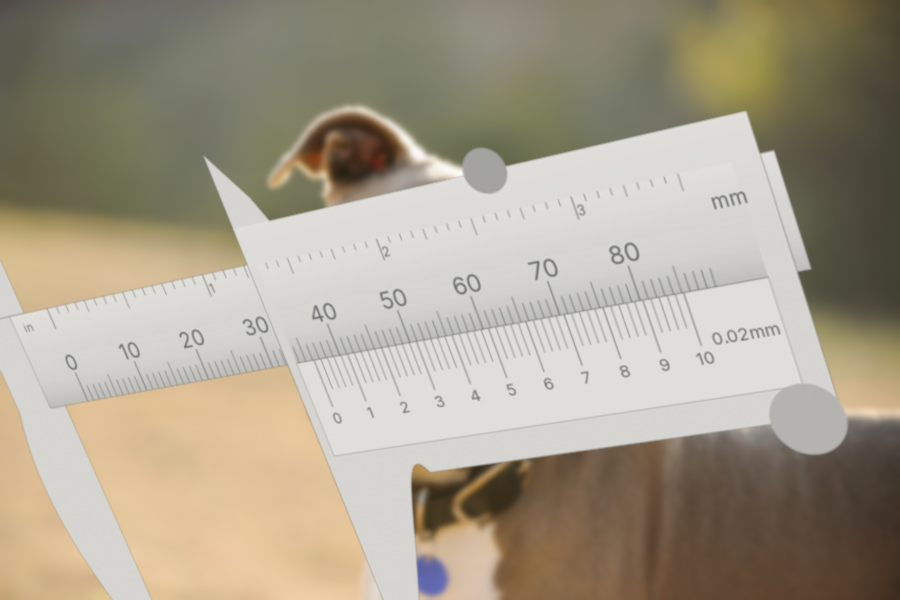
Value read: {"value": 36.2, "unit": "mm"}
